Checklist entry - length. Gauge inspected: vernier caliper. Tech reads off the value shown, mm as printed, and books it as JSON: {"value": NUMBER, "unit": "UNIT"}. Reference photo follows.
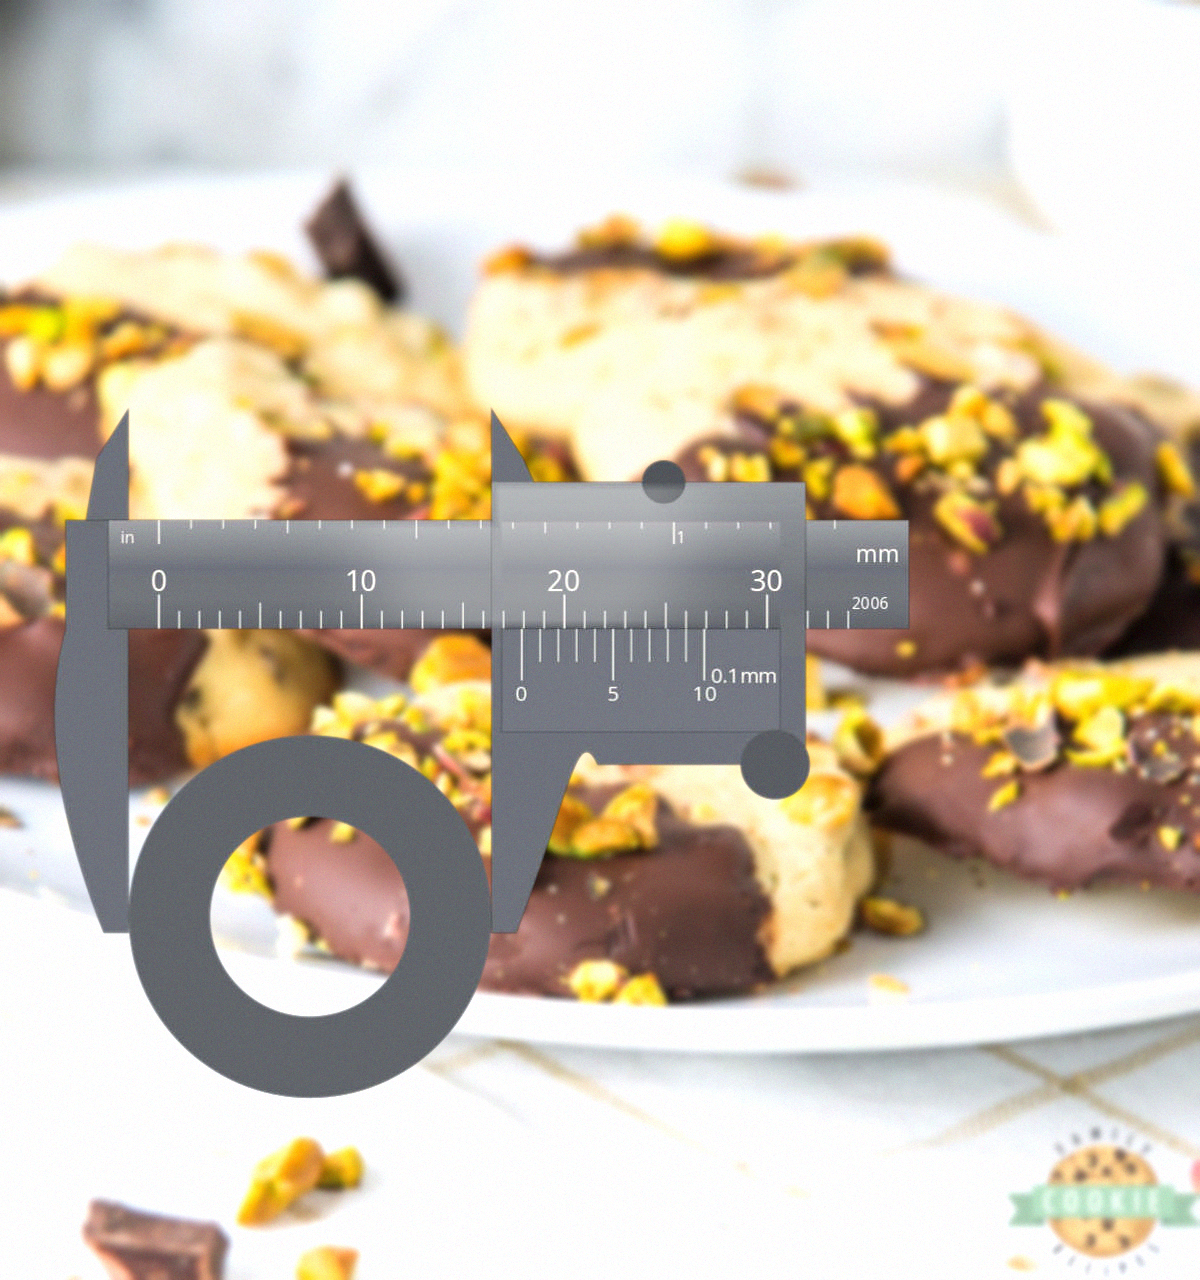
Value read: {"value": 17.9, "unit": "mm"}
